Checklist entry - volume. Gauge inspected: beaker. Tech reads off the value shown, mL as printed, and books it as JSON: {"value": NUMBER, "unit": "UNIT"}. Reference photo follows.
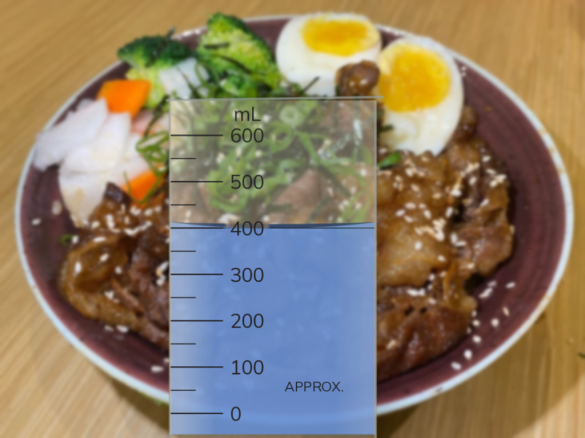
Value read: {"value": 400, "unit": "mL"}
